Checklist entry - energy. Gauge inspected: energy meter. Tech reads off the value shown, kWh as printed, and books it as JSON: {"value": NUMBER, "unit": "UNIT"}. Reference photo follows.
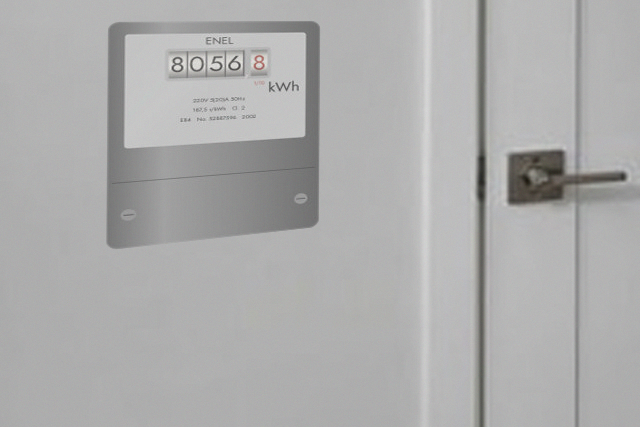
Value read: {"value": 8056.8, "unit": "kWh"}
